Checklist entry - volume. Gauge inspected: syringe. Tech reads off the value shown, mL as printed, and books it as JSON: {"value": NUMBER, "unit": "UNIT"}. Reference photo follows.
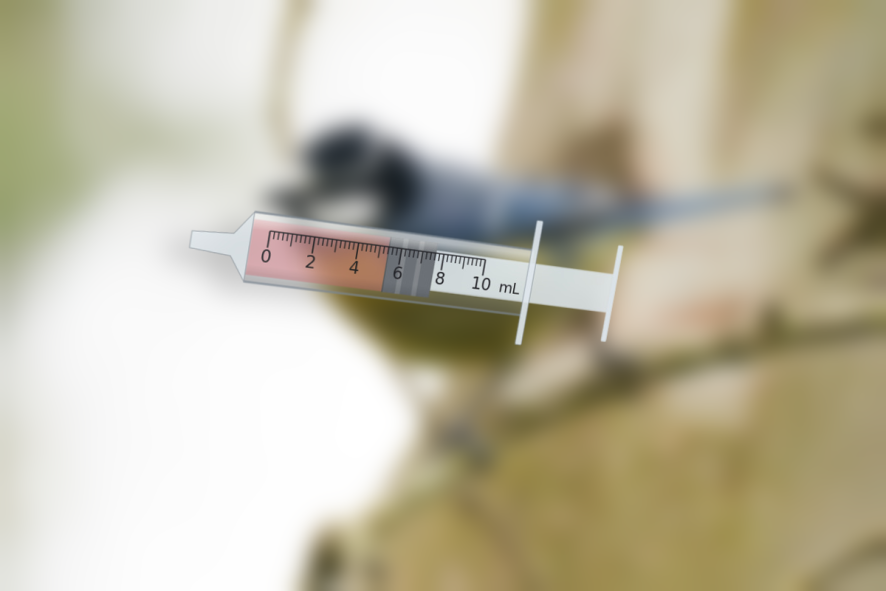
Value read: {"value": 5.4, "unit": "mL"}
